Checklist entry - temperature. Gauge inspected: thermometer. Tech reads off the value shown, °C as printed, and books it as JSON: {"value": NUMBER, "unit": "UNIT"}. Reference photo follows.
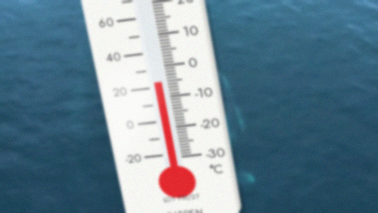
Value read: {"value": -5, "unit": "°C"}
